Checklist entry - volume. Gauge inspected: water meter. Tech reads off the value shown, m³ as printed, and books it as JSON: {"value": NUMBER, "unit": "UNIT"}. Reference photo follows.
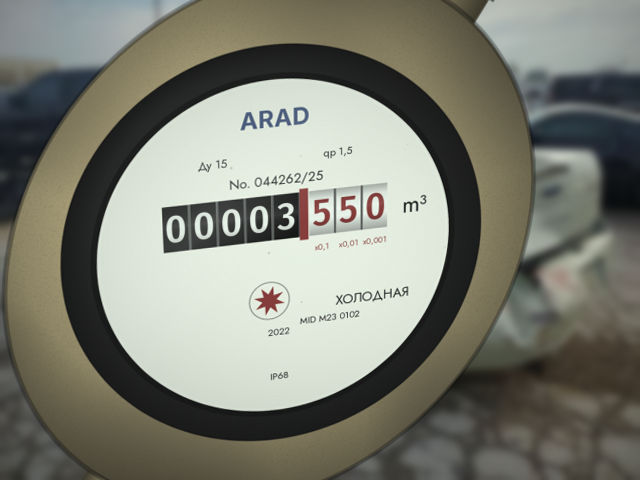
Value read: {"value": 3.550, "unit": "m³"}
